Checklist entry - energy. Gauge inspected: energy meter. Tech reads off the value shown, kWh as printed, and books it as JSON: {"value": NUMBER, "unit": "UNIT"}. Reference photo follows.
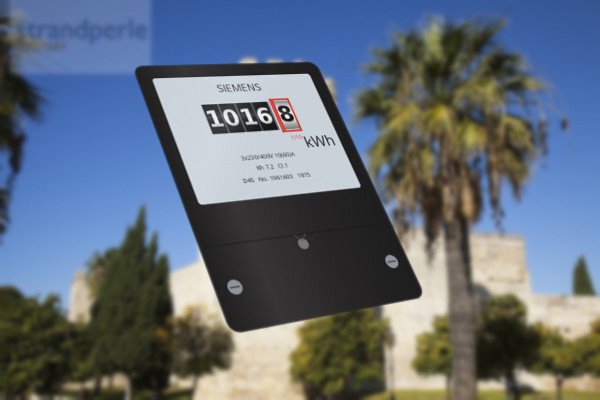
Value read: {"value": 1016.8, "unit": "kWh"}
